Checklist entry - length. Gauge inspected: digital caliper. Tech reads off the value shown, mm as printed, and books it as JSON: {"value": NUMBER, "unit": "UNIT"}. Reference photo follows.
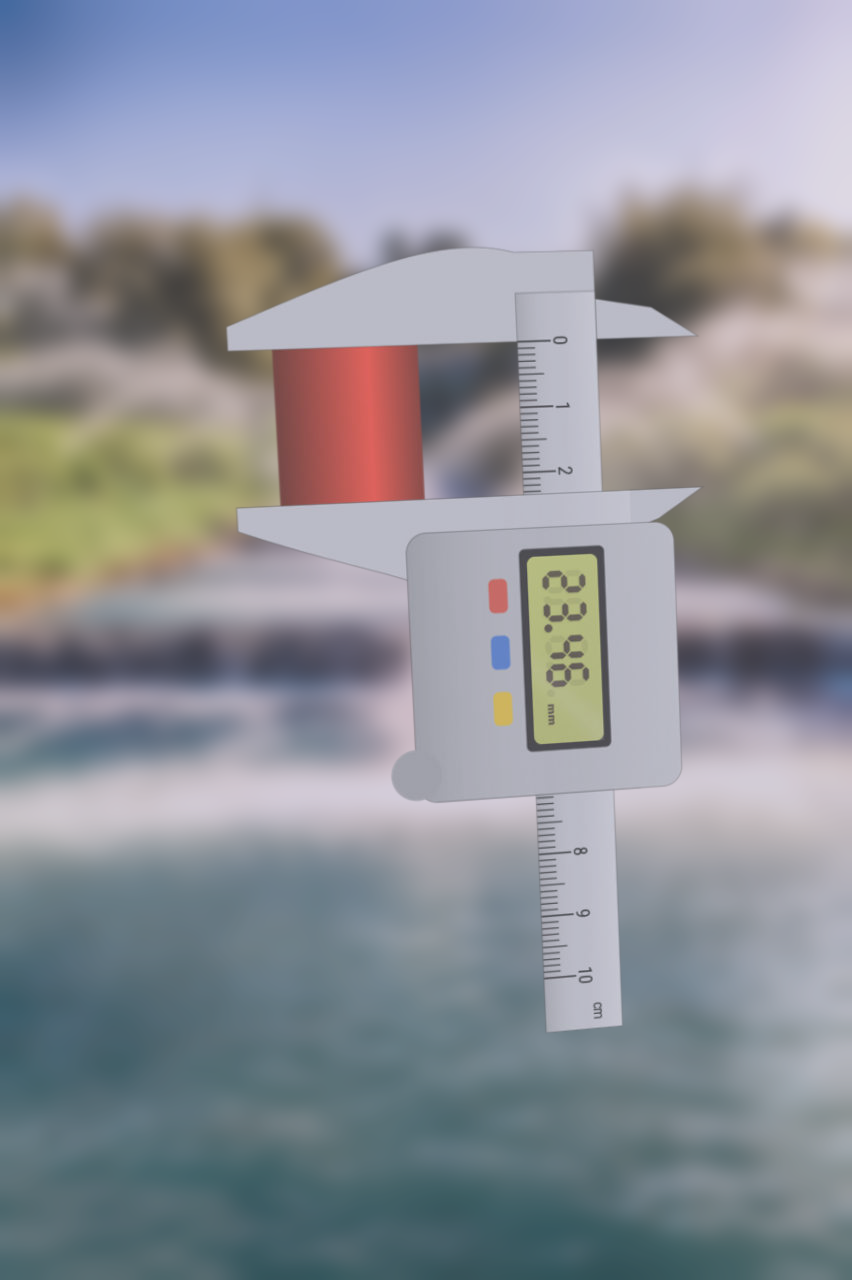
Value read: {"value": 23.46, "unit": "mm"}
